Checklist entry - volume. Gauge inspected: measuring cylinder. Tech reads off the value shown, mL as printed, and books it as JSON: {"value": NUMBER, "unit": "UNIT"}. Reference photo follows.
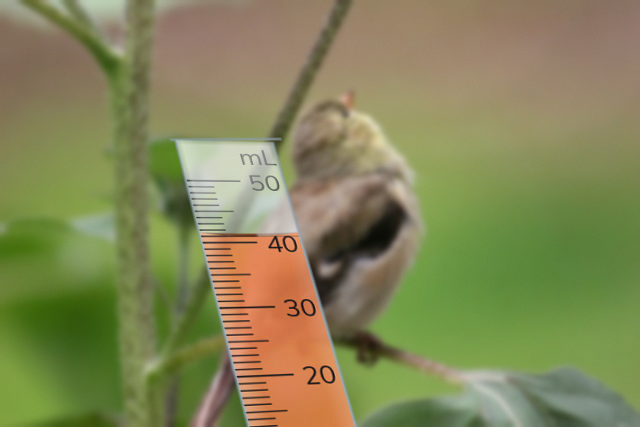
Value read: {"value": 41, "unit": "mL"}
